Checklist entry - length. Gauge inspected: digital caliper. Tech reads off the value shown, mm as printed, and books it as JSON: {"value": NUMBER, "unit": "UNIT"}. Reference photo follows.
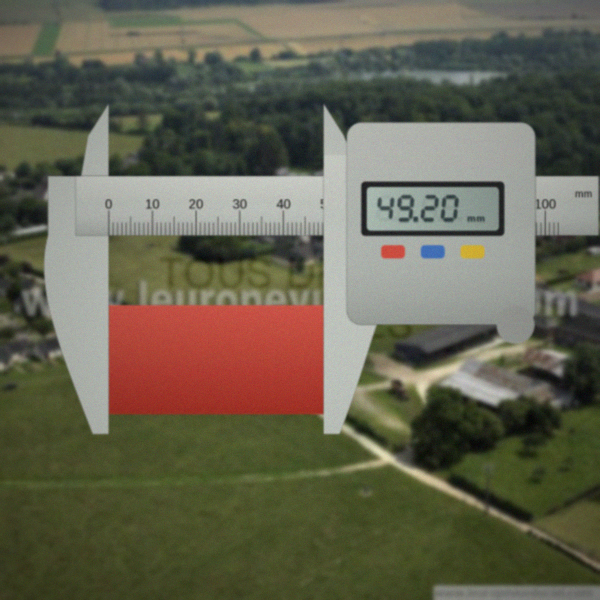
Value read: {"value": 49.20, "unit": "mm"}
